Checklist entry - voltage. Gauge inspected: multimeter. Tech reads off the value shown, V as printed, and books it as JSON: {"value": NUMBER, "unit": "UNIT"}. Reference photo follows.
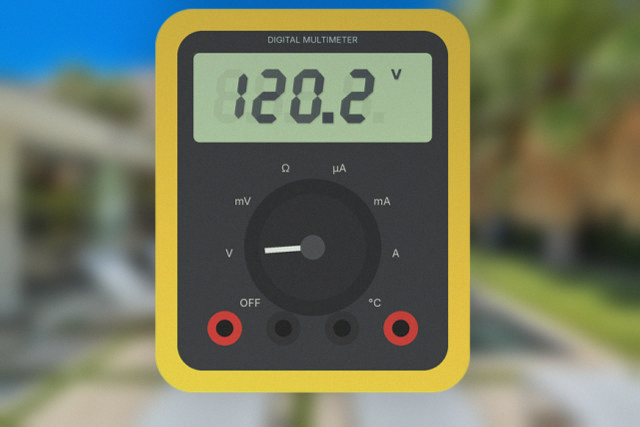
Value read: {"value": 120.2, "unit": "V"}
